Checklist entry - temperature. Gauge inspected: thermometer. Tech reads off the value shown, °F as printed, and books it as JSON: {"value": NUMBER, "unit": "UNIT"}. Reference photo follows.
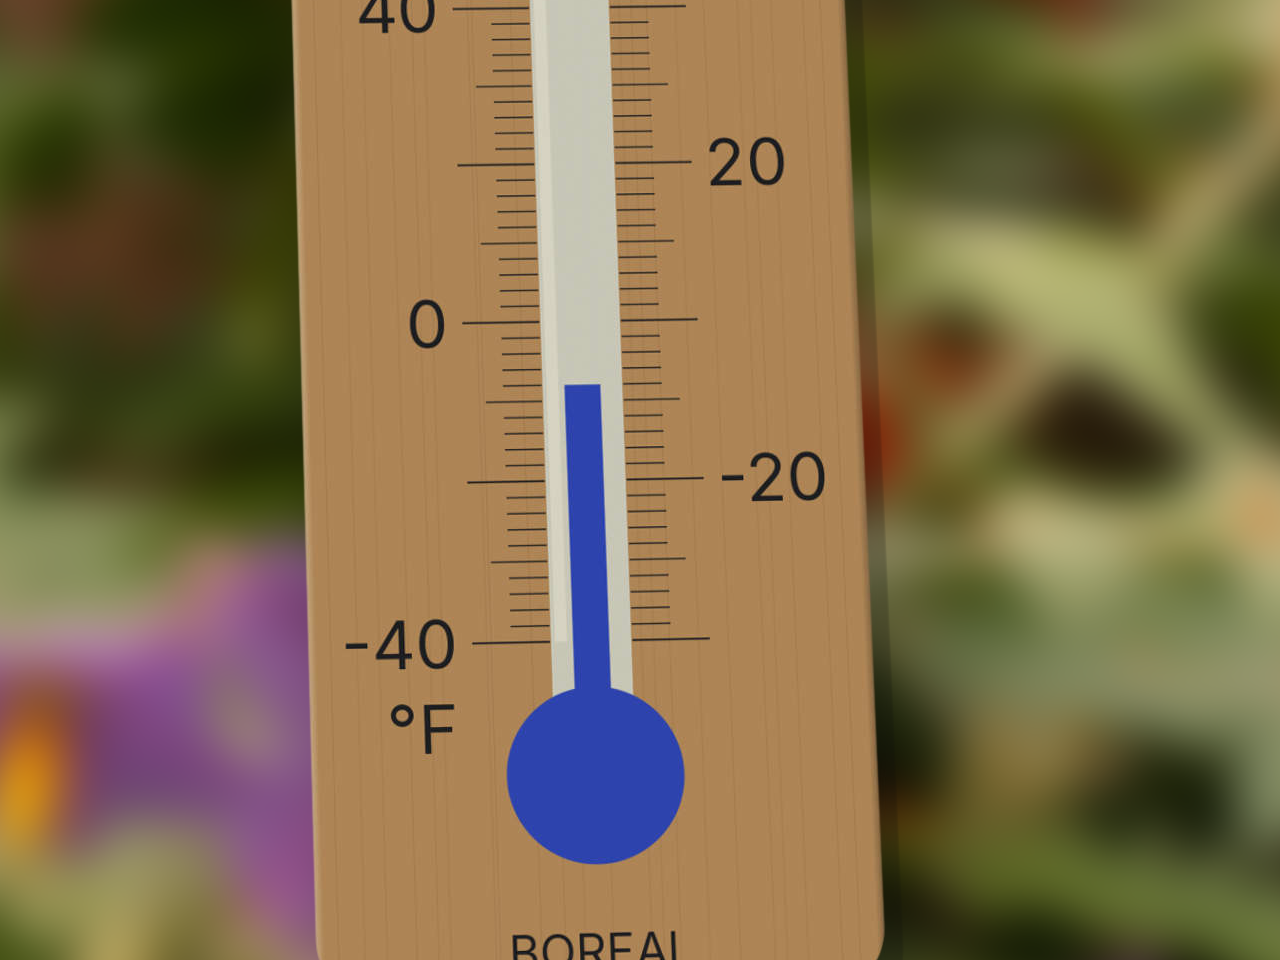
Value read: {"value": -8, "unit": "°F"}
